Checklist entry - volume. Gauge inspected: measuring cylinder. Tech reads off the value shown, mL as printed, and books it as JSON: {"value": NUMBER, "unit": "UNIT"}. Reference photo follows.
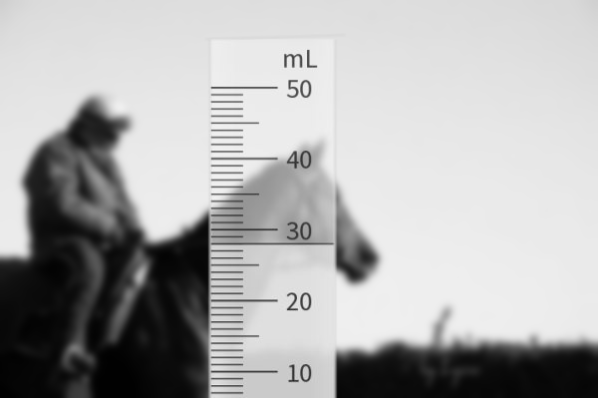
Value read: {"value": 28, "unit": "mL"}
